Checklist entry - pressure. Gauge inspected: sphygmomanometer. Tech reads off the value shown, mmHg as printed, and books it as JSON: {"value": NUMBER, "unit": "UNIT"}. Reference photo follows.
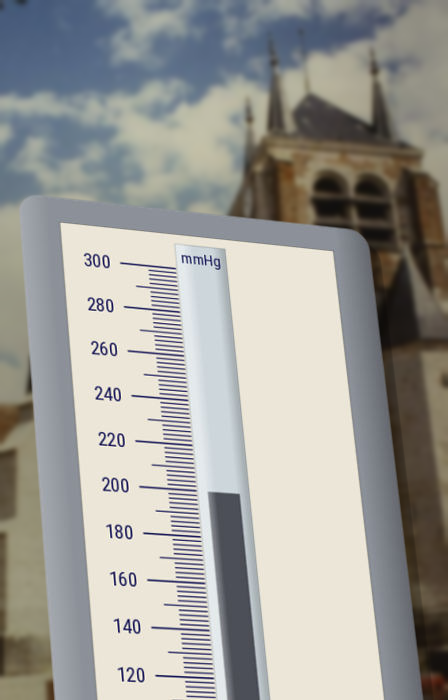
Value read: {"value": 200, "unit": "mmHg"}
